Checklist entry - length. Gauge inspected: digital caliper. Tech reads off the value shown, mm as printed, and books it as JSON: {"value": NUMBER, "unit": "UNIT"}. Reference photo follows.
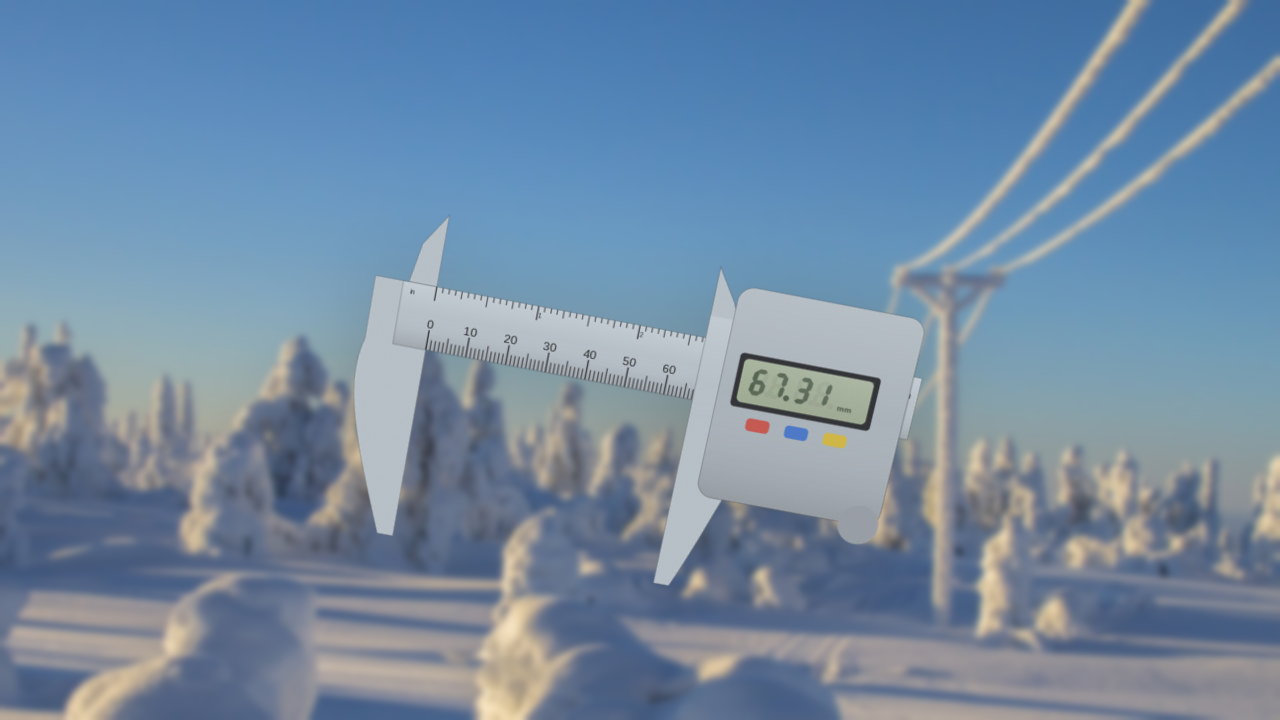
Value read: {"value": 67.31, "unit": "mm"}
